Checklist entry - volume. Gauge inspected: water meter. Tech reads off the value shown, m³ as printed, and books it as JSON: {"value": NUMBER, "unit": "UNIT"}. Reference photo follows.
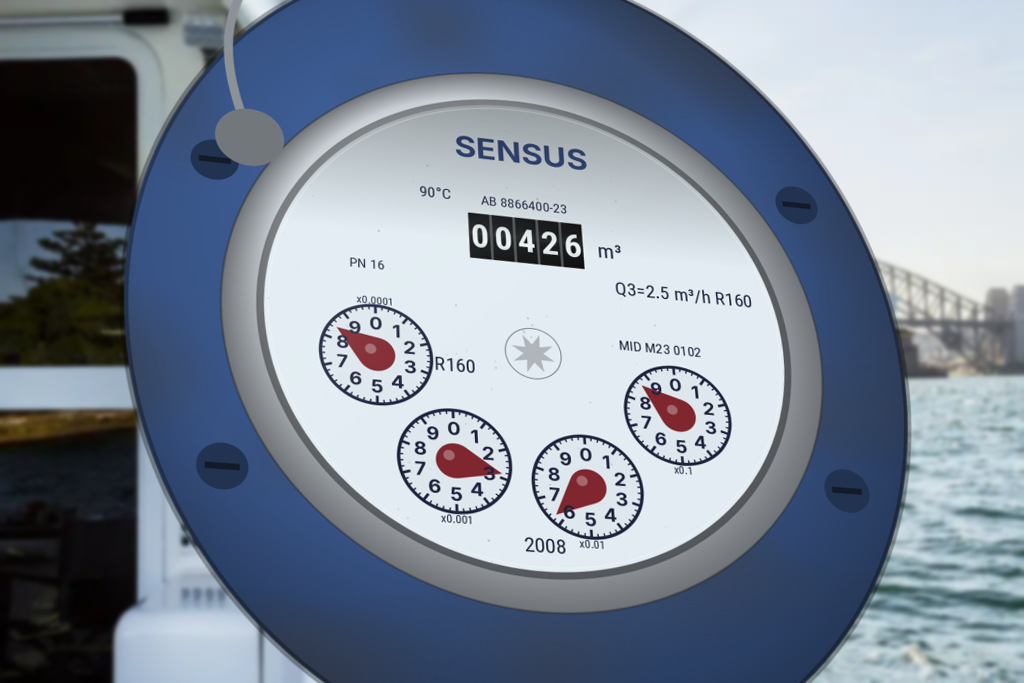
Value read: {"value": 426.8628, "unit": "m³"}
